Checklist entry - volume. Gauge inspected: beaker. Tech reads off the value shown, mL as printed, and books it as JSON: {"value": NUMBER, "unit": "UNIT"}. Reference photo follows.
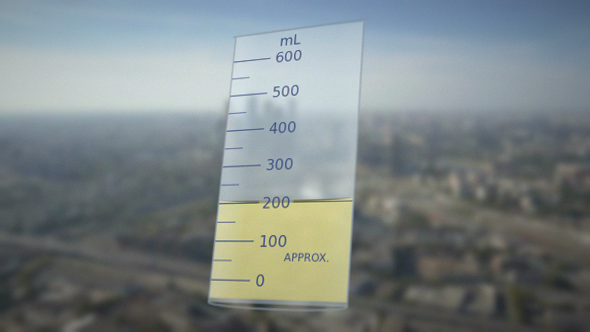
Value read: {"value": 200, "unit": "mL"}
